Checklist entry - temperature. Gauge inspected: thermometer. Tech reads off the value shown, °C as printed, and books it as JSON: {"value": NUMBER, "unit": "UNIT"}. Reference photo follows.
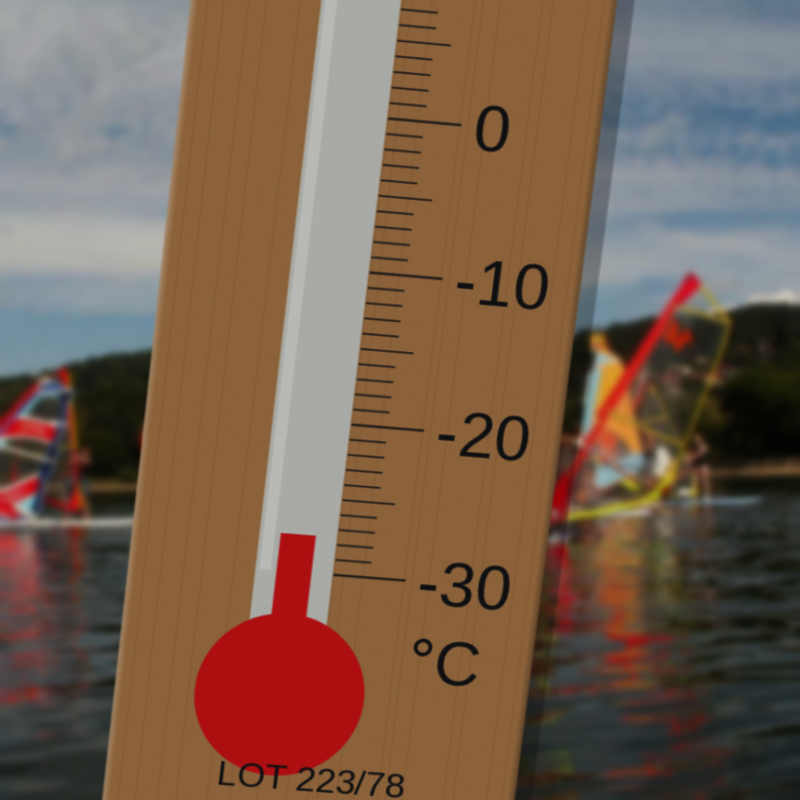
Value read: {"value": -27.5, "unit": "°C"}
